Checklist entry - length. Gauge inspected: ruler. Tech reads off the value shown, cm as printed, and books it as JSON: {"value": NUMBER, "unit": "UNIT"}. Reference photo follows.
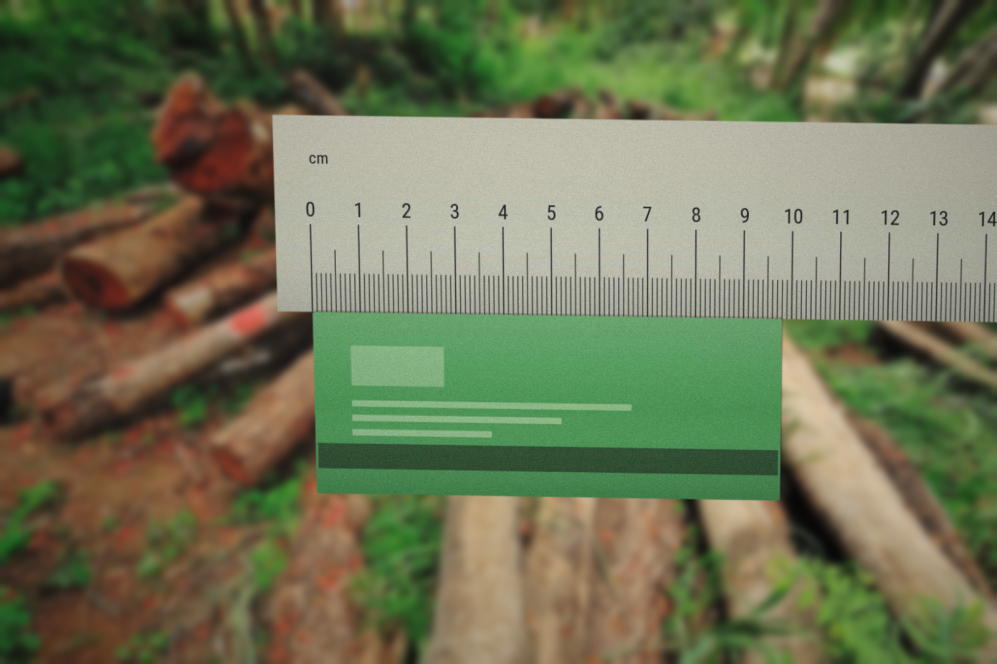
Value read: {"value": 9.8, "unit": "cm"}
